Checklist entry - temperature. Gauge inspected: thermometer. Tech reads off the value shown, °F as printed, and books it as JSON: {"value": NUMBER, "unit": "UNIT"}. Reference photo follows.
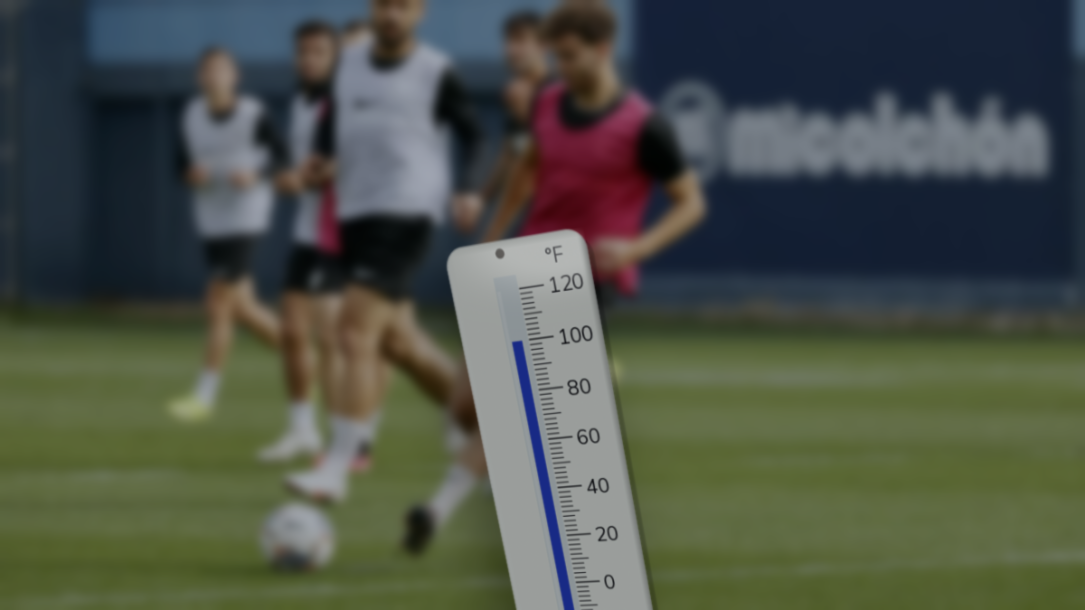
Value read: {"value": 100, "unit": "°F"}
